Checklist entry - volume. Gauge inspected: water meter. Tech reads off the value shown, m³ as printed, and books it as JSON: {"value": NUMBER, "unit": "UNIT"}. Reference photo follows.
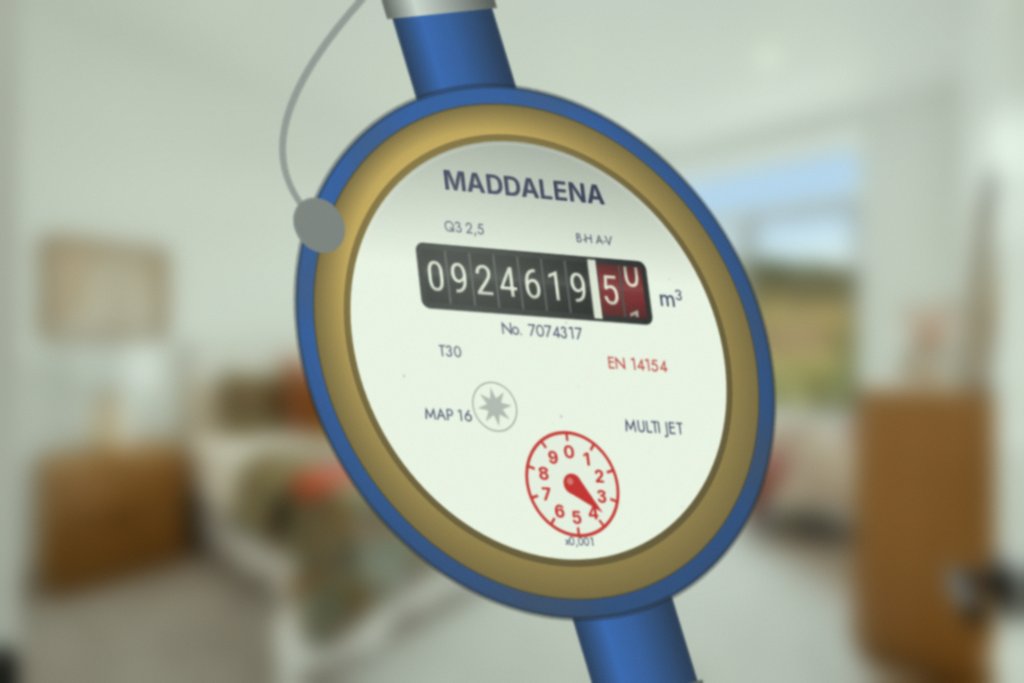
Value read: {"value": 924619.503, "unit": "m³"}
